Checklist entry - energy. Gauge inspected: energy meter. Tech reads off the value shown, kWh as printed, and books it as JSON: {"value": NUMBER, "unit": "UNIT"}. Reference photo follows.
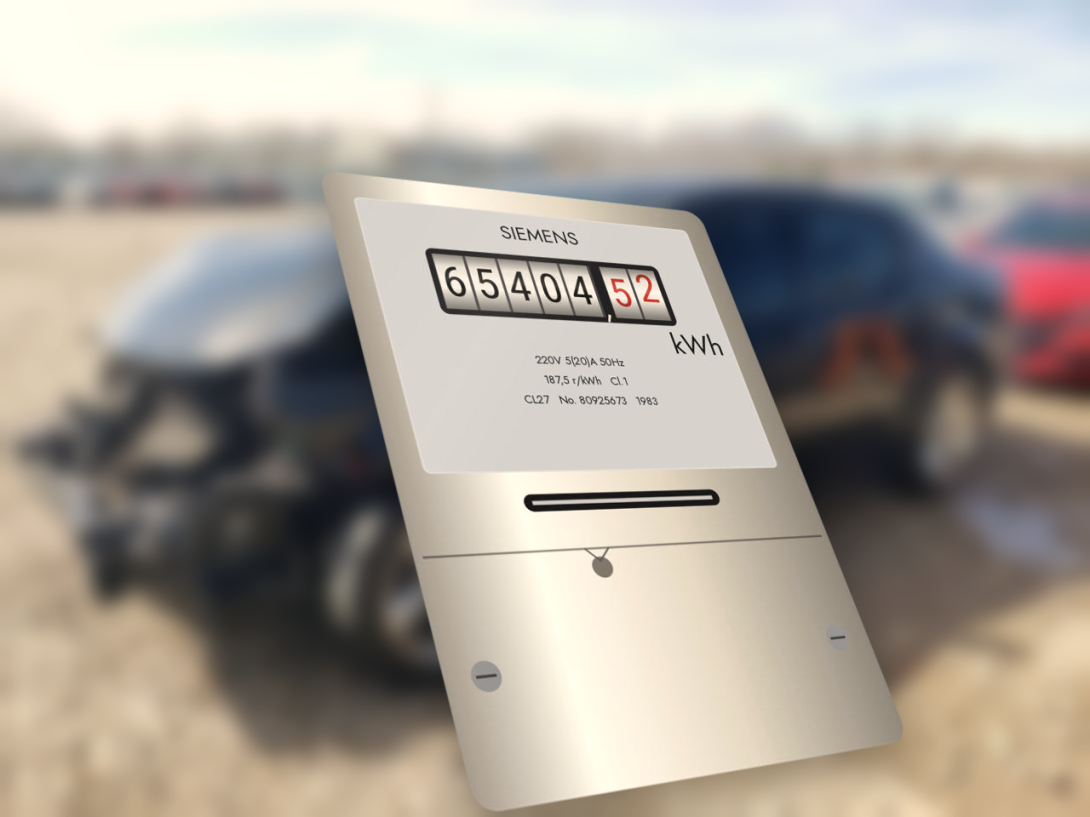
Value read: {"value": 65404.52, "unit": "kWh"}
